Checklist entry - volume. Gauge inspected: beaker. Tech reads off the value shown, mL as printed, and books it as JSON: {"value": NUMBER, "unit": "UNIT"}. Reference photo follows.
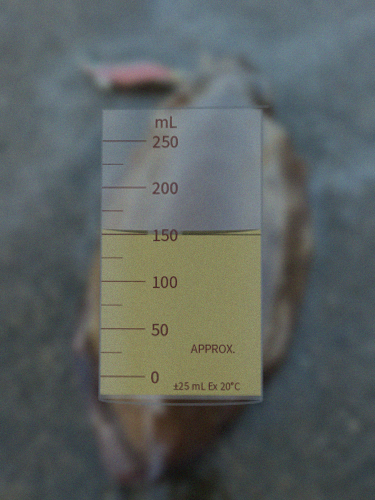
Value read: {"value": 150, "unit": "mL"}
